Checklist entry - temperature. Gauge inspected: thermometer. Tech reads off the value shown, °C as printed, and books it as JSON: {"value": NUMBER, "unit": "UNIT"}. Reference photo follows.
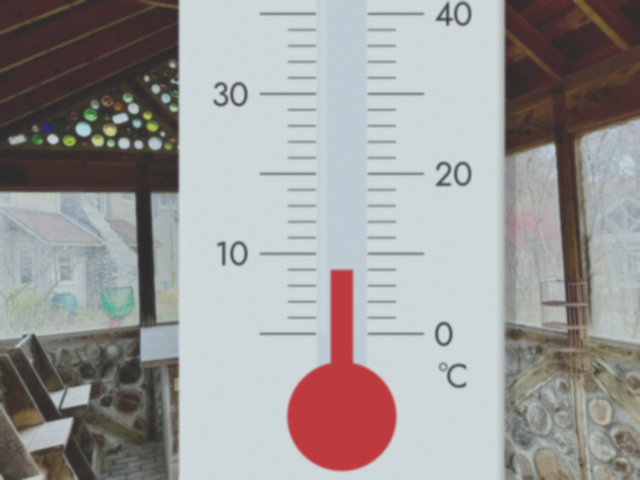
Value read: {"value": 8, "unit": "°C"}
